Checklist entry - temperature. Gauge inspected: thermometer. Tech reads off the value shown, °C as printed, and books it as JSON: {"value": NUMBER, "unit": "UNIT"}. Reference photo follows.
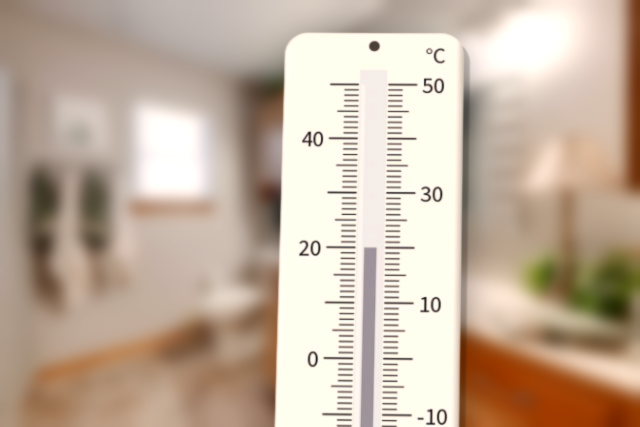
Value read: {"value": 20, "unit": "°C"}
